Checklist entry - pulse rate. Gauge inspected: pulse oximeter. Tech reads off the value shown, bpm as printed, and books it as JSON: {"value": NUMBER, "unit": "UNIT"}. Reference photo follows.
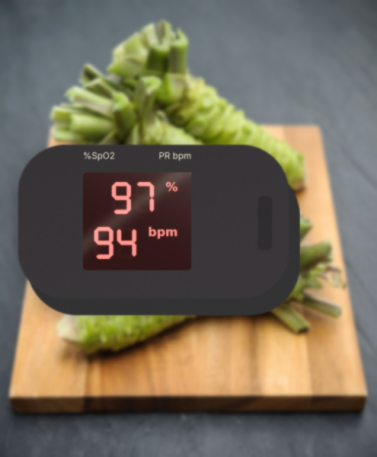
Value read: {"value": 94, "unit": "bpm"}
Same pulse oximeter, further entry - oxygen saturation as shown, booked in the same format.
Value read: {"value": 97, "unit": "%"}
